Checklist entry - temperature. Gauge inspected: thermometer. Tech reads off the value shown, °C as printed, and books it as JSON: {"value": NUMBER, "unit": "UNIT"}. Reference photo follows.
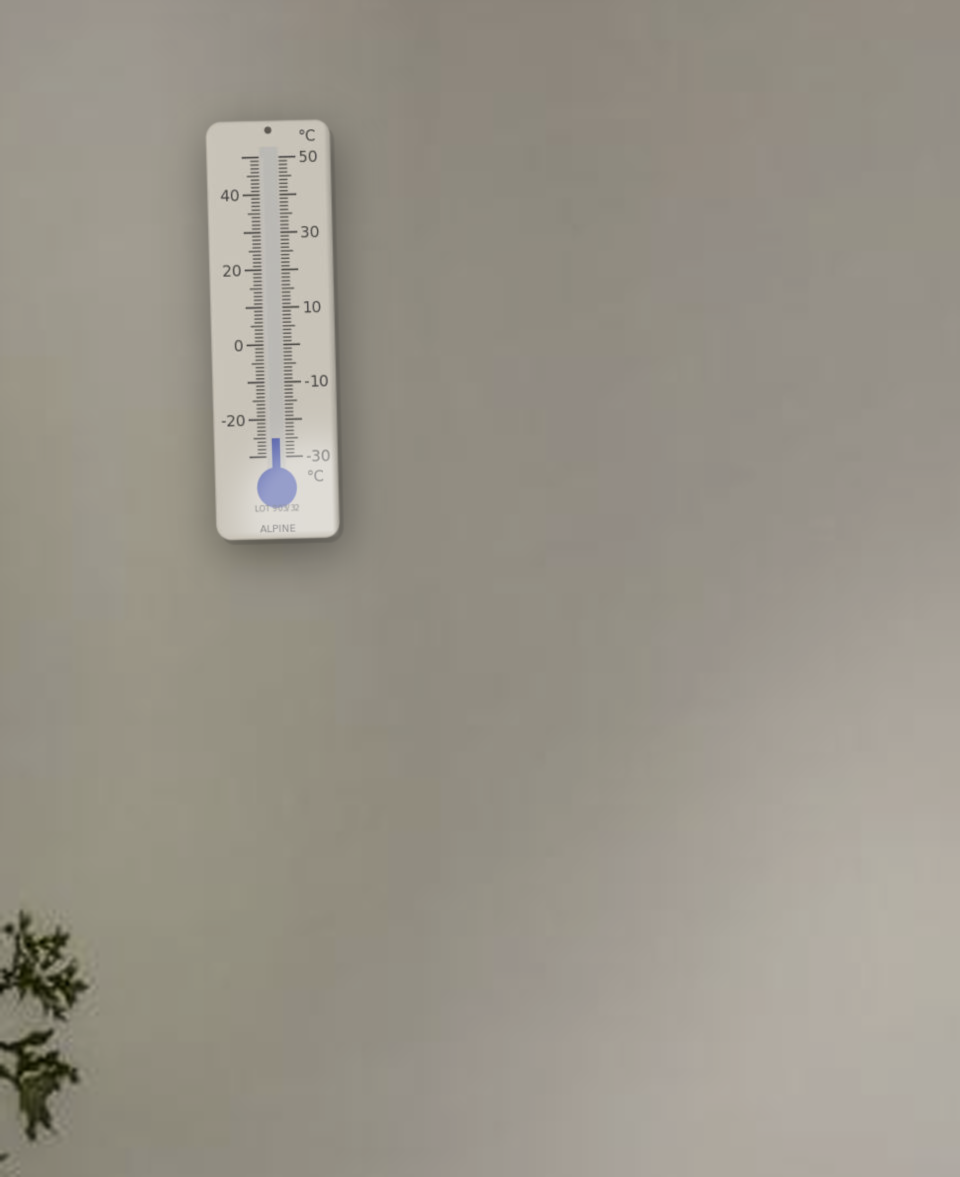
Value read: {"value": -25, "unit": "°C"}
